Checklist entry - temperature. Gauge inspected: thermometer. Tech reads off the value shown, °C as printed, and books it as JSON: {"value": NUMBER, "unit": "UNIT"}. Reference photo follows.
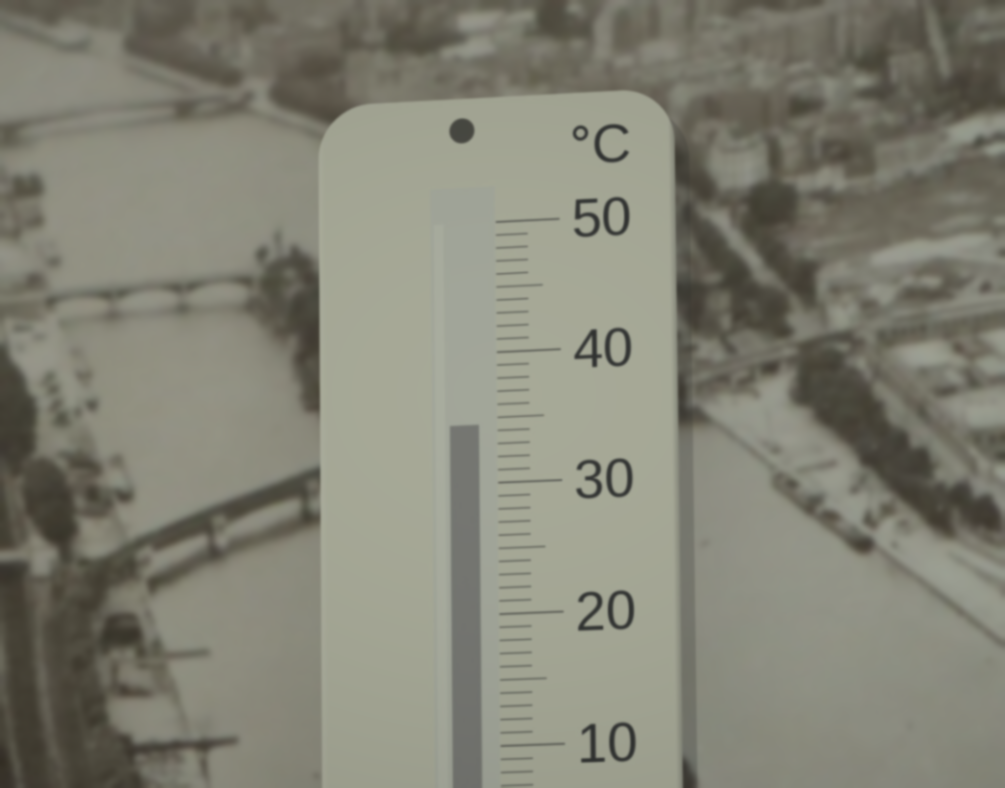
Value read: {"value": 34.5, "unit": "°C"}
